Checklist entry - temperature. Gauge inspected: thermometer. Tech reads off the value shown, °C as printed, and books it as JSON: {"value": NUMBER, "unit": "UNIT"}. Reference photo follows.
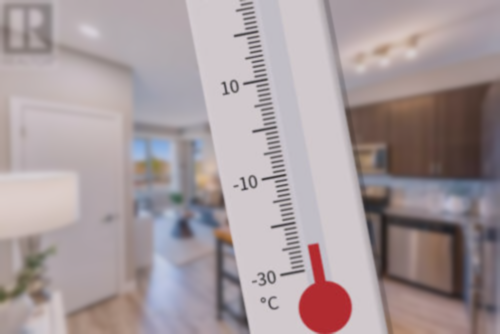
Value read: {"value": -25, "unit": "°C"}
